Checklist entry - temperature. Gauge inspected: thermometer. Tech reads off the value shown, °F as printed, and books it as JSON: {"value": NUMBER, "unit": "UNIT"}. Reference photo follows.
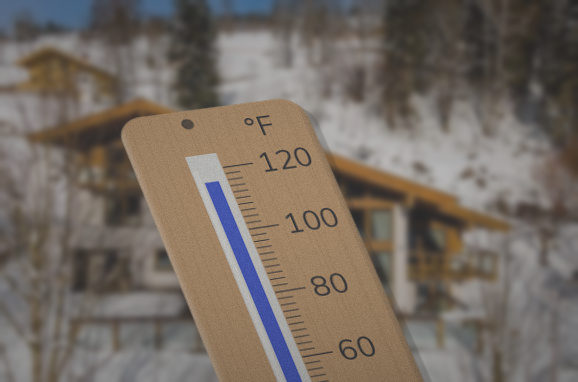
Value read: {"value": 116, "unit": "°F"}
